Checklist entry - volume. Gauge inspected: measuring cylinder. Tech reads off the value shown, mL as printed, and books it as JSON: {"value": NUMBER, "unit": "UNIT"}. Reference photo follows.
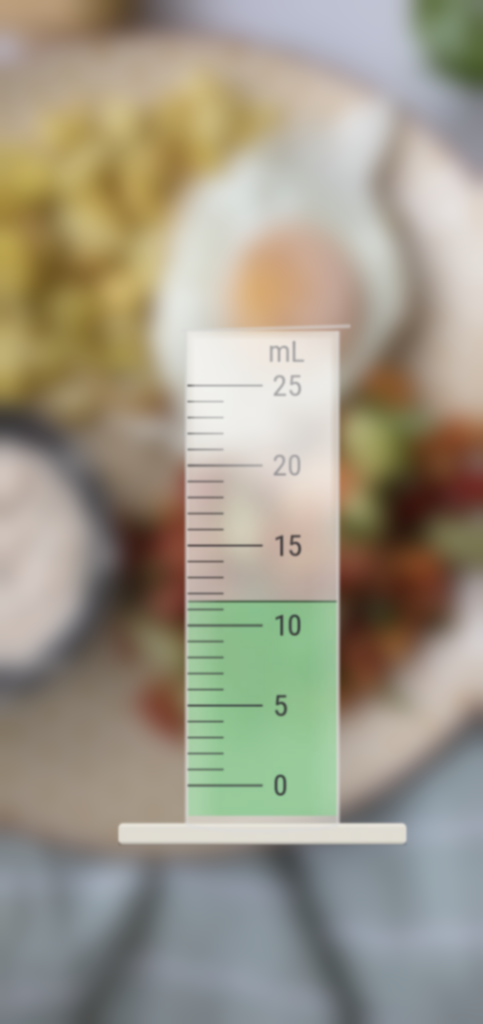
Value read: {"value": 11.5, "unit": "mL"}
